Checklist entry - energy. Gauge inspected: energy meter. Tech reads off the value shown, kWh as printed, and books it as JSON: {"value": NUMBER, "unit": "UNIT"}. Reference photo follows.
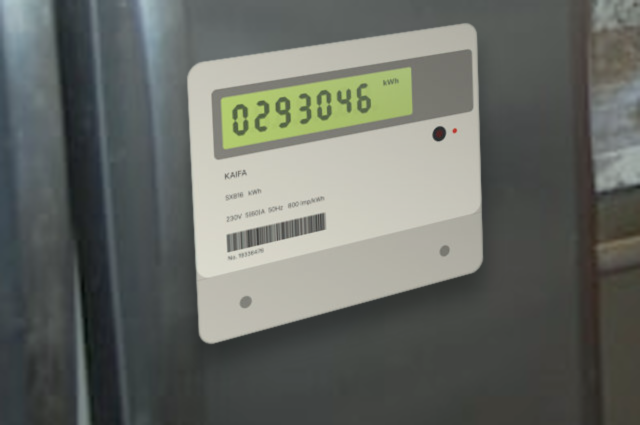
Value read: {"value": 293046, "unit": "kWh"}
